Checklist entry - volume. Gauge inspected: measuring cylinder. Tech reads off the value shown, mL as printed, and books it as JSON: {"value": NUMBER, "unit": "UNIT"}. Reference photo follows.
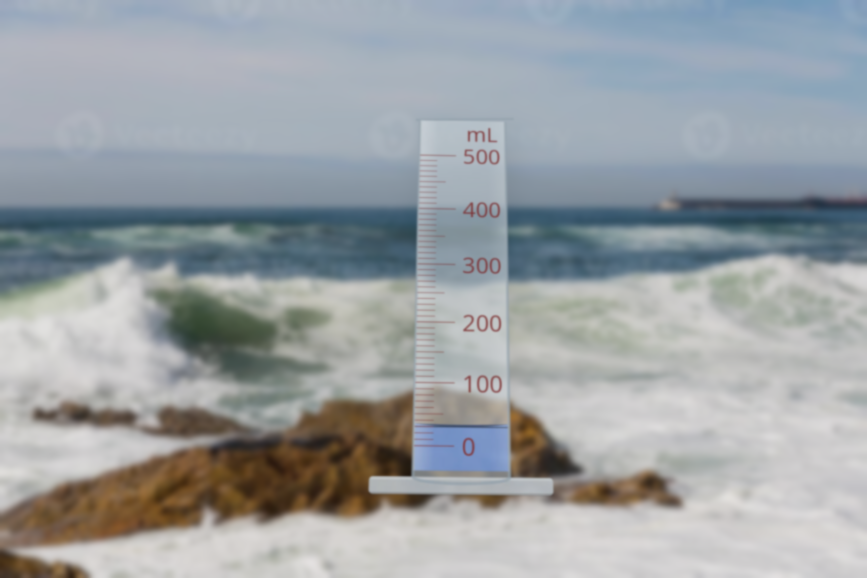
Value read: {"value": 30, "unit": "mL"}
